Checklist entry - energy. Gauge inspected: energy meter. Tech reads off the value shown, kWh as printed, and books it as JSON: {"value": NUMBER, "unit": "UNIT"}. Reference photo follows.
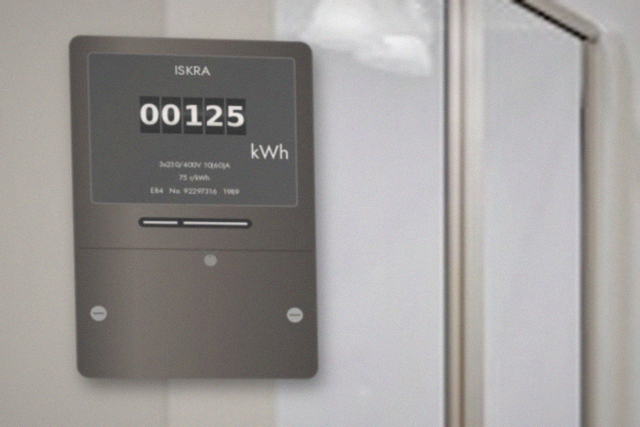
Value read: {"value": 125, "unit": "kWh"}
